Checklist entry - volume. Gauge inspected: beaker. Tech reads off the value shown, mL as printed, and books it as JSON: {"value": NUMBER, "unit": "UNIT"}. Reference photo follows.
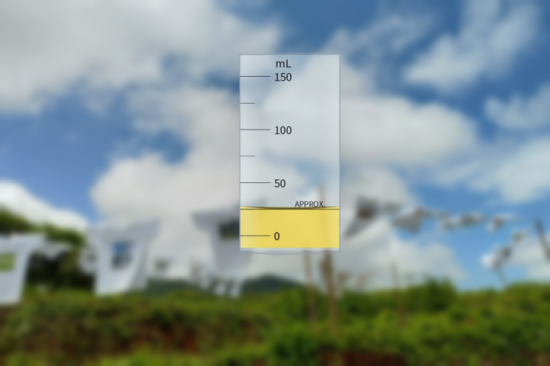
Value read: {"value": 25, "unit": "mL"}
